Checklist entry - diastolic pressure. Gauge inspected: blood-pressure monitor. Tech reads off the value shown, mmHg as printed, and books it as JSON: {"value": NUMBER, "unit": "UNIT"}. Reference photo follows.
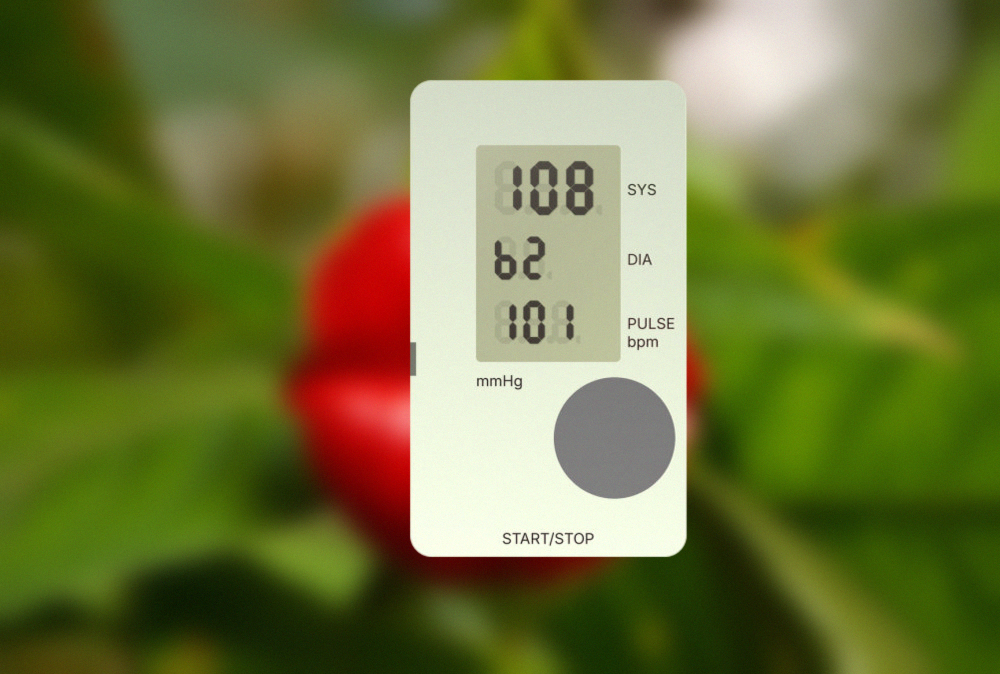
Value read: {"value": 62, "unit": "mmHg"}
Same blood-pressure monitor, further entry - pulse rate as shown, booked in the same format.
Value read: {"value": 101, "unit": "bpm"}
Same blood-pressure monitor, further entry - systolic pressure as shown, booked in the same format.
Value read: {"value": 108, "unit": "mmHg"}
